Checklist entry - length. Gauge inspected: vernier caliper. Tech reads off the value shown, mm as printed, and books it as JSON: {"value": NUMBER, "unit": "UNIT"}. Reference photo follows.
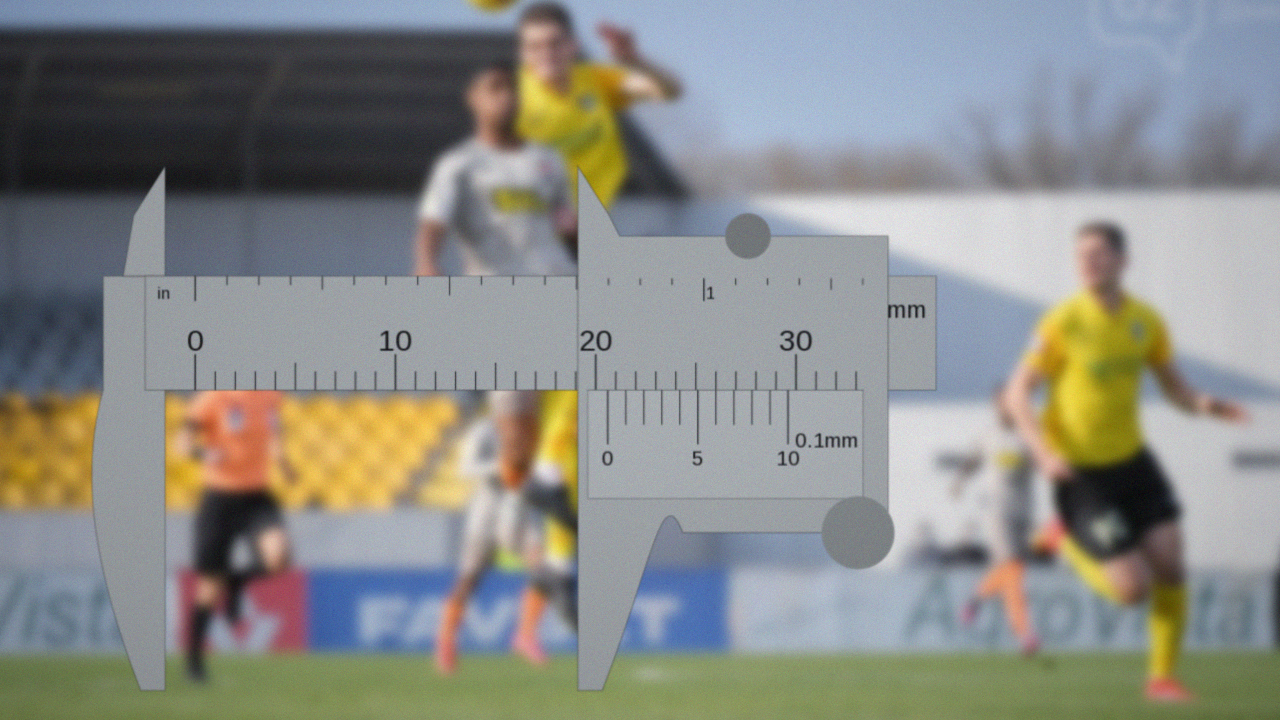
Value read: {"value": 20.6, "unit": "mm"}
